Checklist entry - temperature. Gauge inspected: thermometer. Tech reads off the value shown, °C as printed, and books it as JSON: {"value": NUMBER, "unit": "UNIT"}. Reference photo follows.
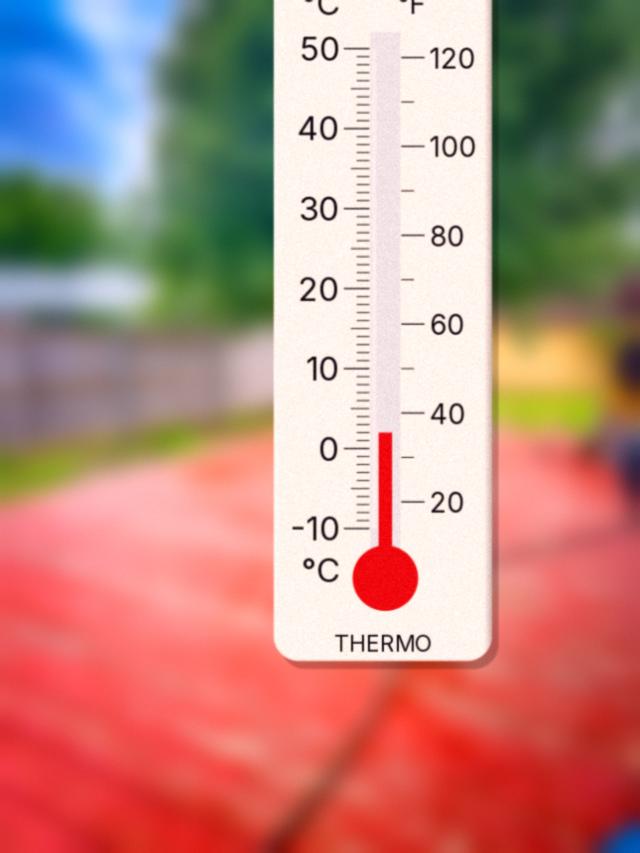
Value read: {"value": 2, "unit": "°C"}
